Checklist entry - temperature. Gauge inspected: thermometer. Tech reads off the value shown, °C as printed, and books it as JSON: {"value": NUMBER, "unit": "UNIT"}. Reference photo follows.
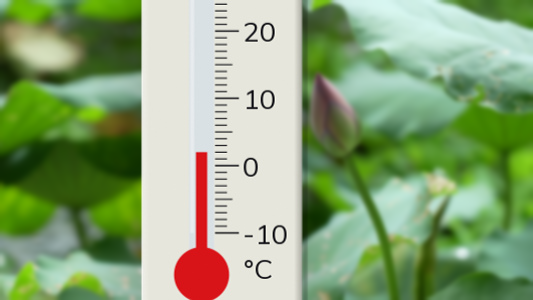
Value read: {"value": 2, "unit": "°C"}
